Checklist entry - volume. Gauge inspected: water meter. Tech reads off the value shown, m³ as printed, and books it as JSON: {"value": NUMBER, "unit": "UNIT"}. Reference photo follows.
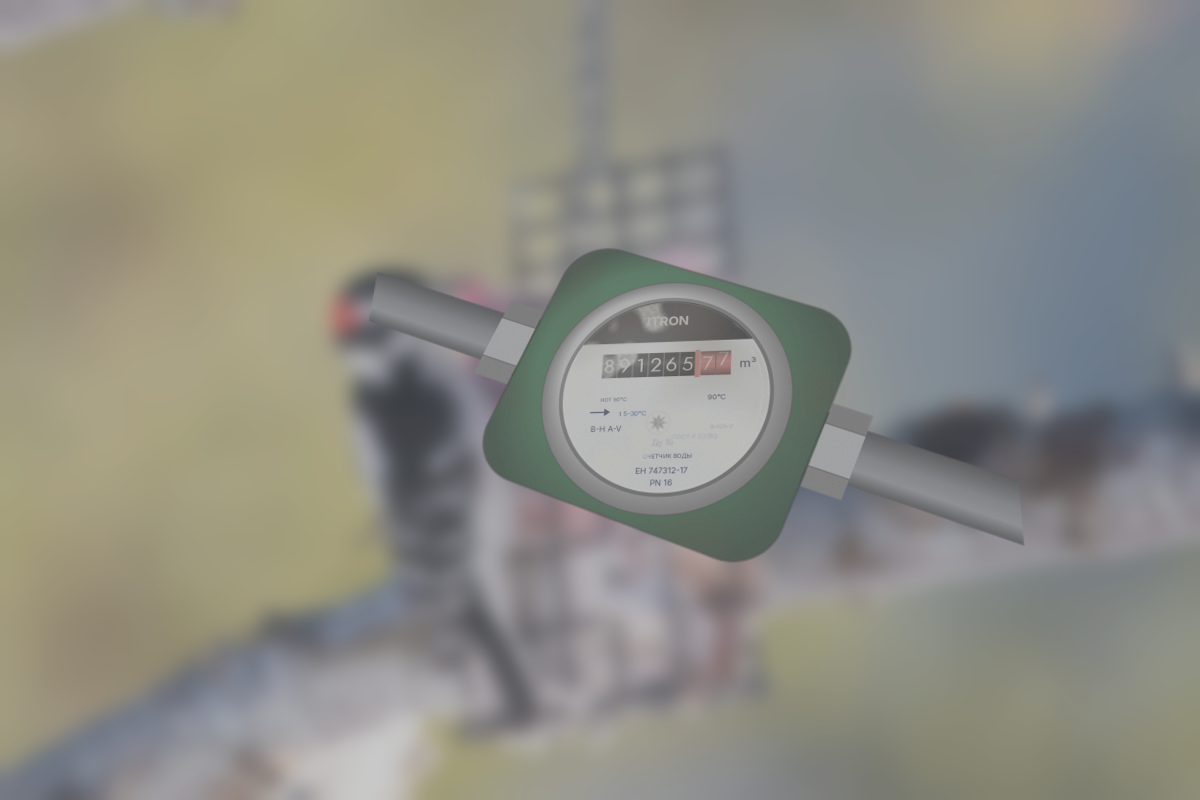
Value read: {"value": 891265.77, "unit": "m³"}
